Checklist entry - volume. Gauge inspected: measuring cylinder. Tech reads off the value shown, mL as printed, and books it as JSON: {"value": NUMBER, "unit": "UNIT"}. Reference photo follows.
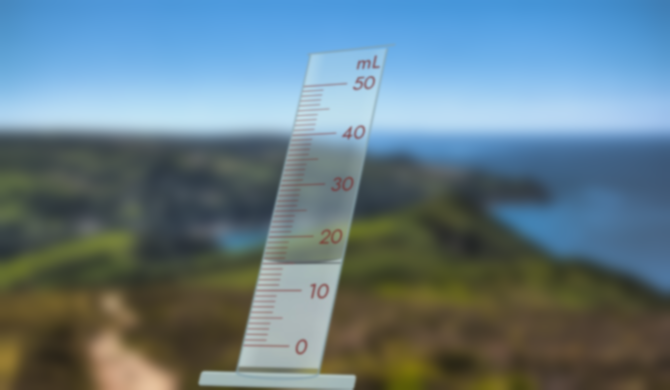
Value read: {"value": 15, "unit": "mL"}
